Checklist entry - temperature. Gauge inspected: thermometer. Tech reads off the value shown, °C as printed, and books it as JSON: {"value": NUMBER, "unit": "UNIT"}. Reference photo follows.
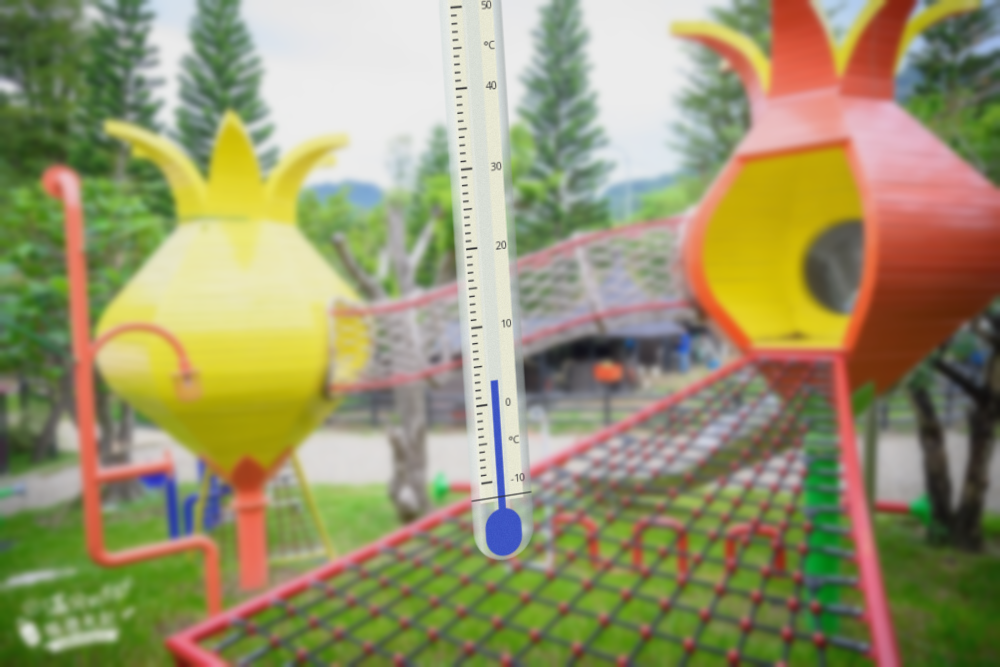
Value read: {"value": 3, "unit": "°C"}
